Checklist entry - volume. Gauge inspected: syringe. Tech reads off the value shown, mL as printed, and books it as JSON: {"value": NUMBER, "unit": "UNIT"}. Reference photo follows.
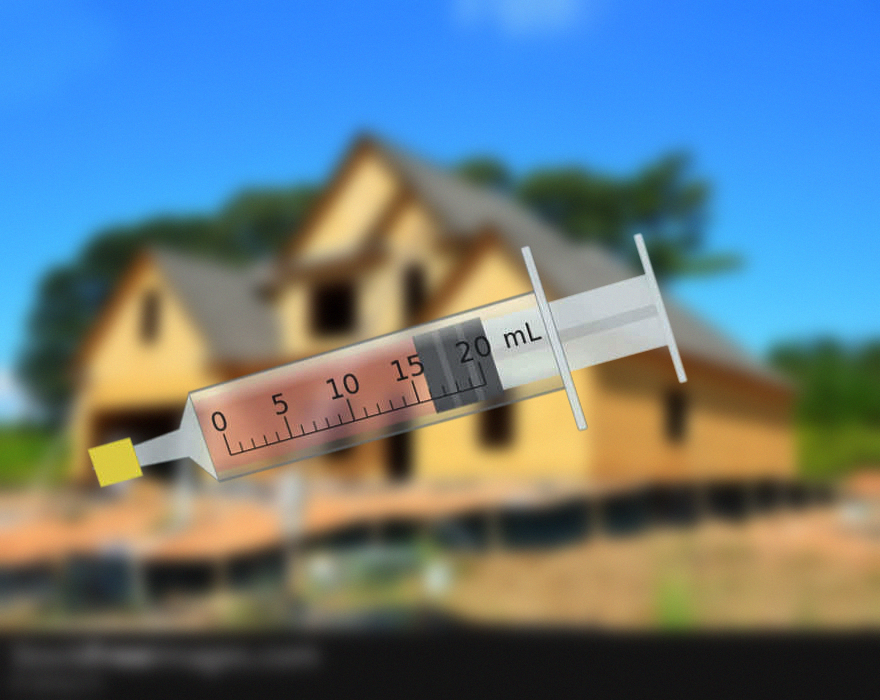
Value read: {"value": 16, "unit": "mL"}
